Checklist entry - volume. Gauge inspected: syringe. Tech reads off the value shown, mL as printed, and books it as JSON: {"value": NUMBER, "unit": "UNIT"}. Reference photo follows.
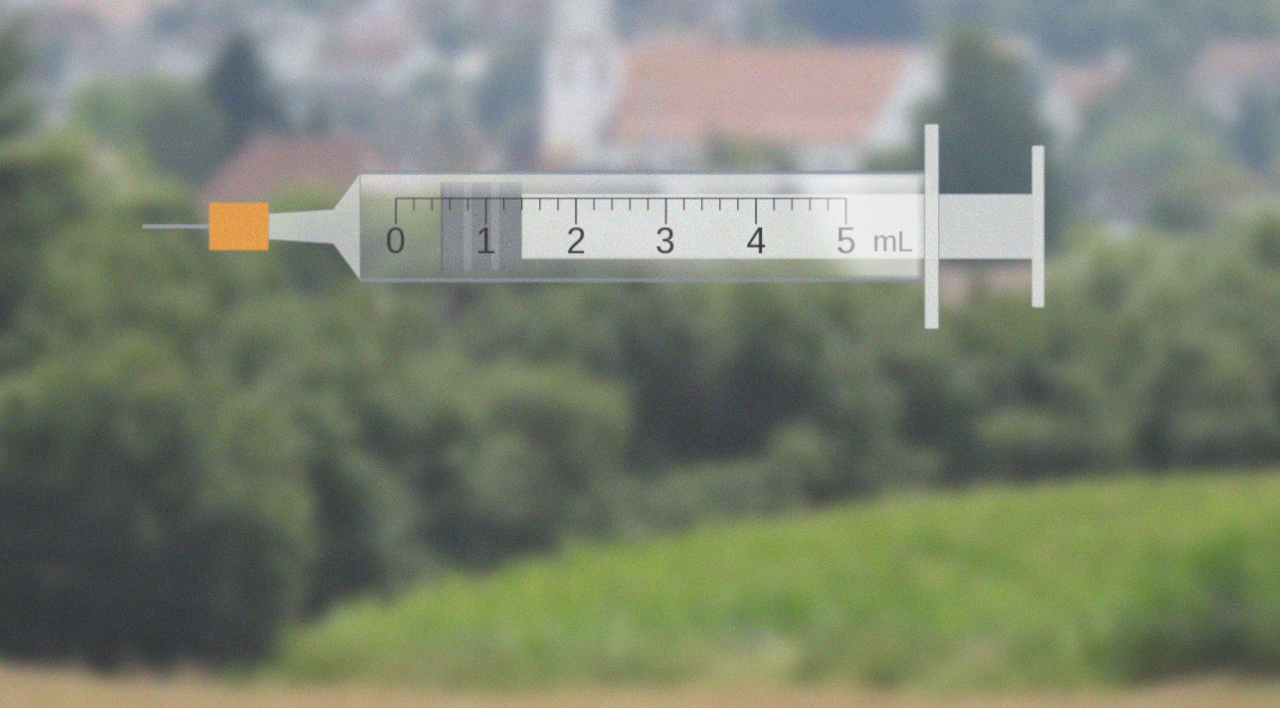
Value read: {"value": 0.5, "unit": "mL"}
